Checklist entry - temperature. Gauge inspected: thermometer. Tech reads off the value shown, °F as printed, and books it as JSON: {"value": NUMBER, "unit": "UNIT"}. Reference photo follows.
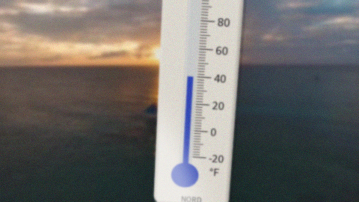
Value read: {"value": 40, "unit": "°F"}
